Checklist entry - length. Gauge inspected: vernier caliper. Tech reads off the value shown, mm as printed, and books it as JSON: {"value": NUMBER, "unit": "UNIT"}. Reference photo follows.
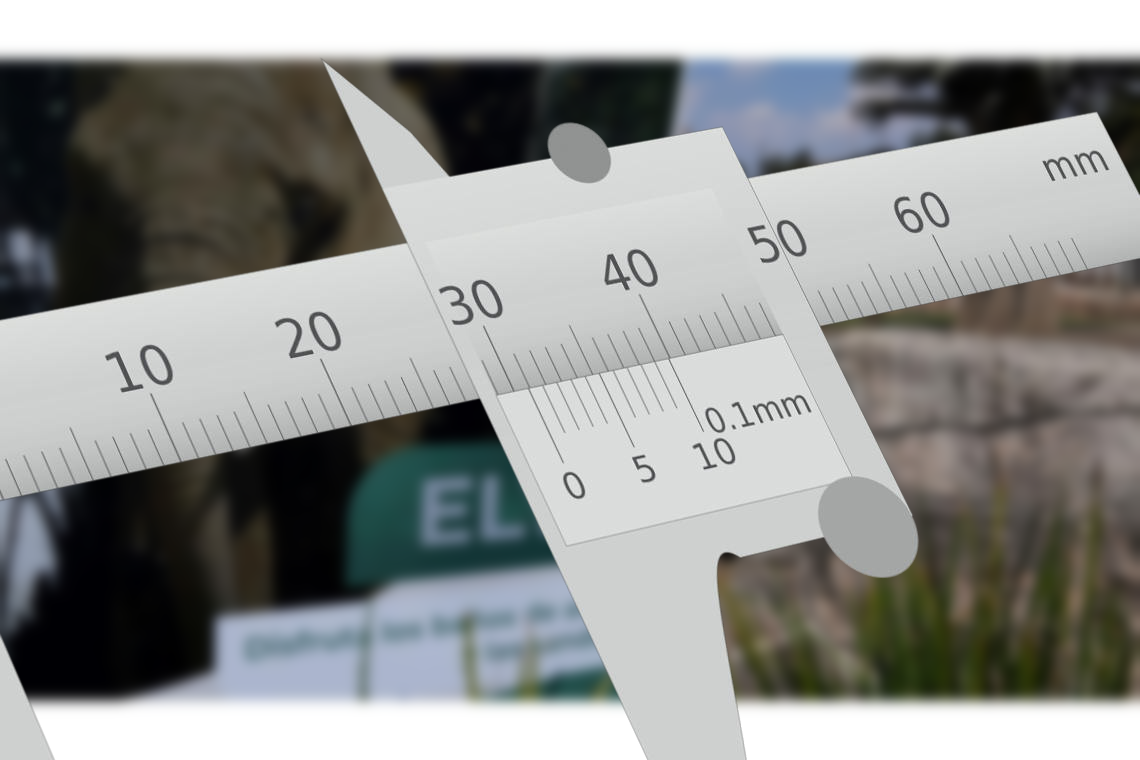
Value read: {"value": 30.9, "unit": "mm"}
